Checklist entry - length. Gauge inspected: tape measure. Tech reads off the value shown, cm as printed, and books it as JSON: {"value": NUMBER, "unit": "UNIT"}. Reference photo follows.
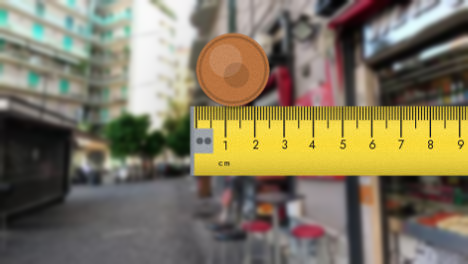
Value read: {"value": 2.5, "unit": "cm"}
